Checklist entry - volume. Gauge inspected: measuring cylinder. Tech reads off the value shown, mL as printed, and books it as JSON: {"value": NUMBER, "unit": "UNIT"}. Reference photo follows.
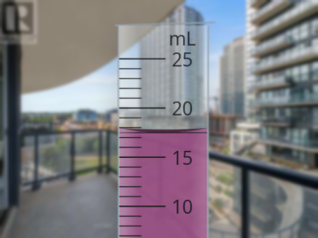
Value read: {"value": 17.5, "unit": "mL"}
